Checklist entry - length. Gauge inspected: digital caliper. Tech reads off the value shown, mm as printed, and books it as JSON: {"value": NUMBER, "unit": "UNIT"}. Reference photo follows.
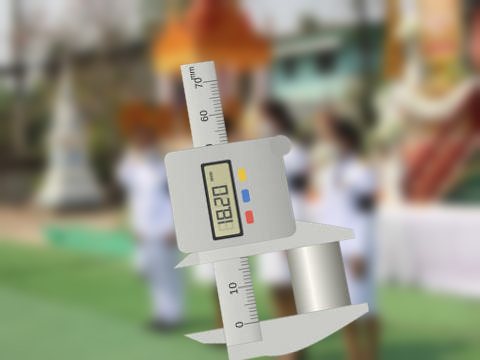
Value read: {"value": 18.20, "unit": "mm"}
